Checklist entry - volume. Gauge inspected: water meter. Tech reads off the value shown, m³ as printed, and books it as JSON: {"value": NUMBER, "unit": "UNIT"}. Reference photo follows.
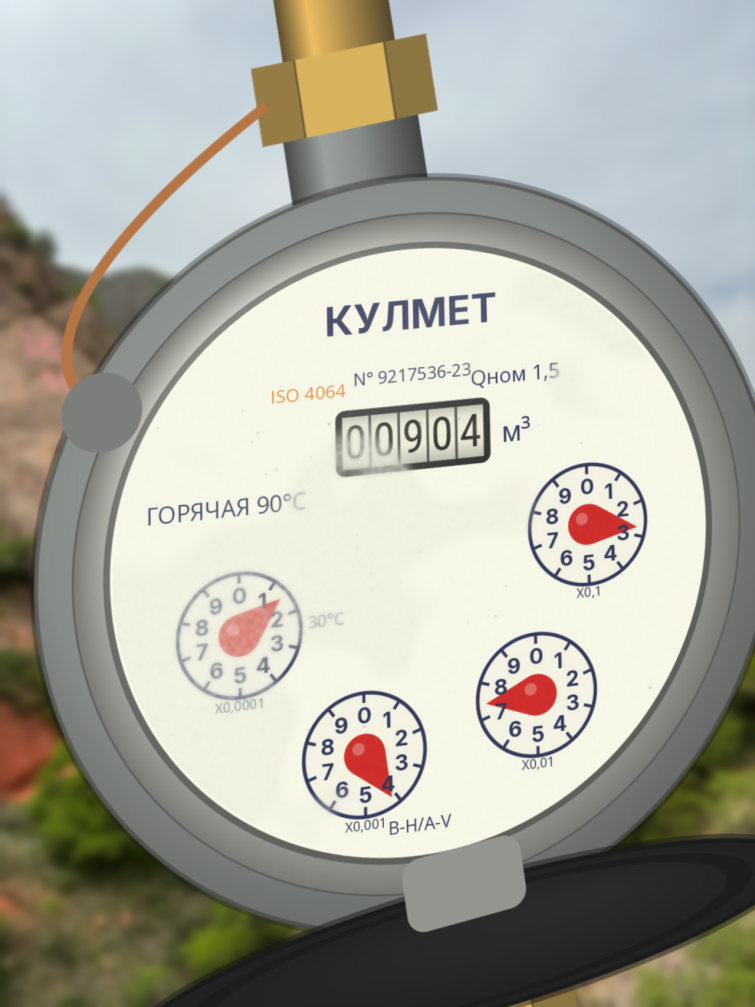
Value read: {"value": 904.2741, "unit": "m³"}
